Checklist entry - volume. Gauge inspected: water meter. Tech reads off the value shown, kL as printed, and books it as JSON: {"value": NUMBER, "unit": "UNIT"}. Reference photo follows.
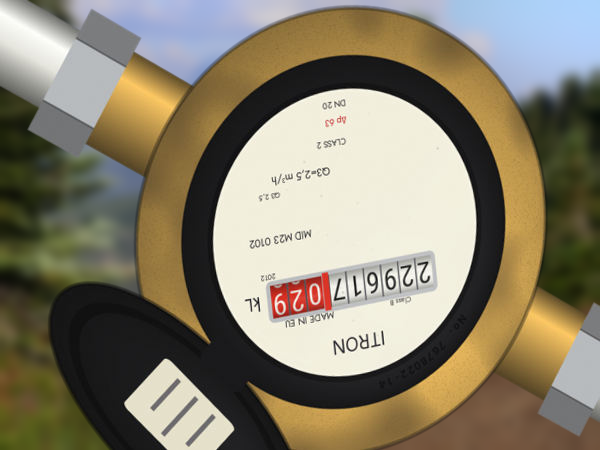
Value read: {"value": 229617.029, "unit": "kL"}
